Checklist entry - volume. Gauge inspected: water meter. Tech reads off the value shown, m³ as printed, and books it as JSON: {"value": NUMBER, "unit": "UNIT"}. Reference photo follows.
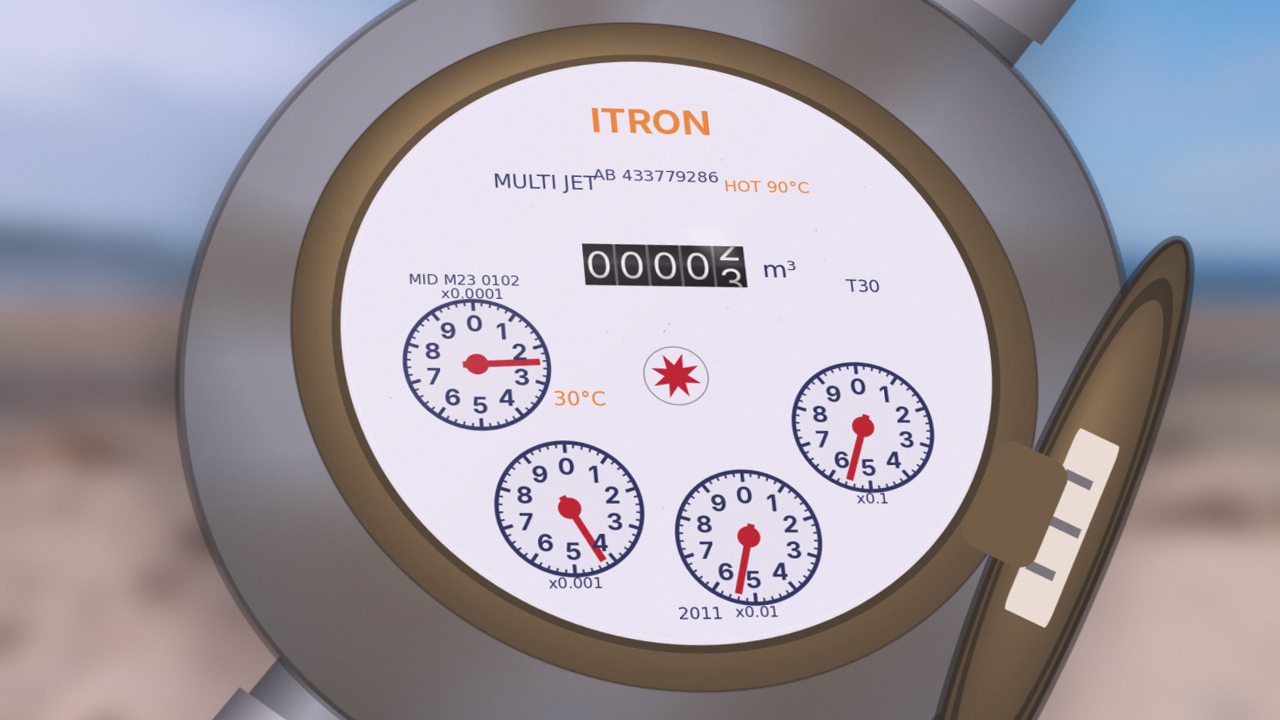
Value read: {"value": 2.5542, "unit": "m³"}
